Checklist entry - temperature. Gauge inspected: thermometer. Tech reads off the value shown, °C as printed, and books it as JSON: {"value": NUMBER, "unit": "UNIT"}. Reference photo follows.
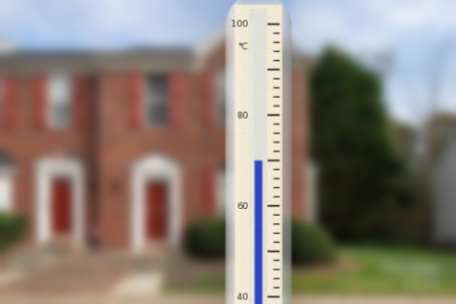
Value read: {"value": 70, "unit": "°C"}
